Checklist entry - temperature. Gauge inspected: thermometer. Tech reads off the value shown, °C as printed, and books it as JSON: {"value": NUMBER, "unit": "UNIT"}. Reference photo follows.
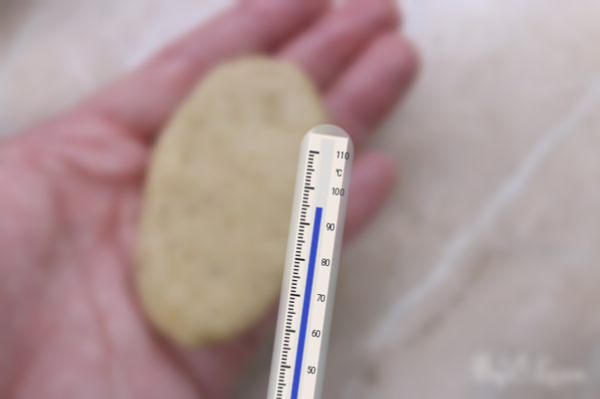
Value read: {"value": 95, "unit": "°C"}
